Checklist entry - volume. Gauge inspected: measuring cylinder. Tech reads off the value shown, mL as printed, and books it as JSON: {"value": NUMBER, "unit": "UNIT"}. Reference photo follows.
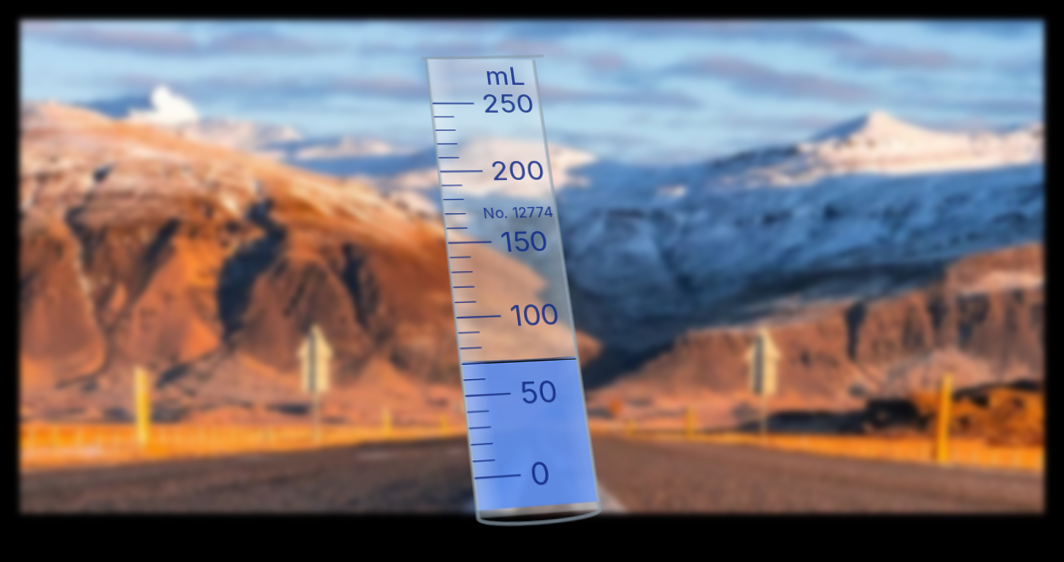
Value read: {"value": 70, "unit": "mL"}
